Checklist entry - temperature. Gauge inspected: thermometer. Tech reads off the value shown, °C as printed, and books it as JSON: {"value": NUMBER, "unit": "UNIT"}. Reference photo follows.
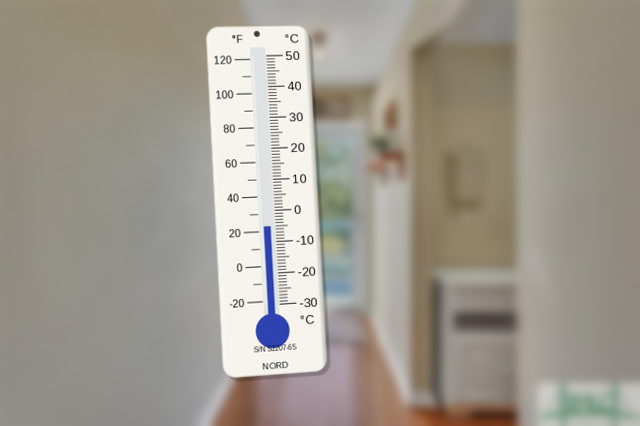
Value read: {"value": -5, "unit": "°C"}
